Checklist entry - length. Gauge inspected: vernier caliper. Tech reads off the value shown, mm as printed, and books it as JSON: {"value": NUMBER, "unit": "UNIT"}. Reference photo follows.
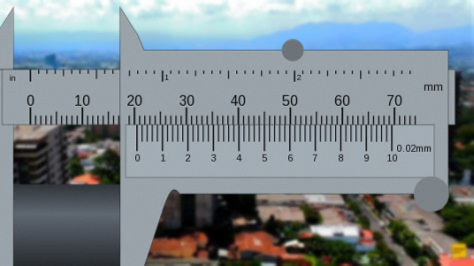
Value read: {"value": 20.5, "unit": "mm"}
